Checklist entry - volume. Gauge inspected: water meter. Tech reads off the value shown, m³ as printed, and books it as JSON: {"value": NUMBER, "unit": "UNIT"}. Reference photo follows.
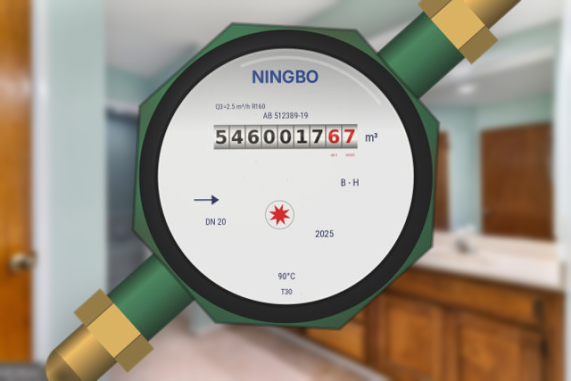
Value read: {"value": 5460017.67, "unit": "m³"}
